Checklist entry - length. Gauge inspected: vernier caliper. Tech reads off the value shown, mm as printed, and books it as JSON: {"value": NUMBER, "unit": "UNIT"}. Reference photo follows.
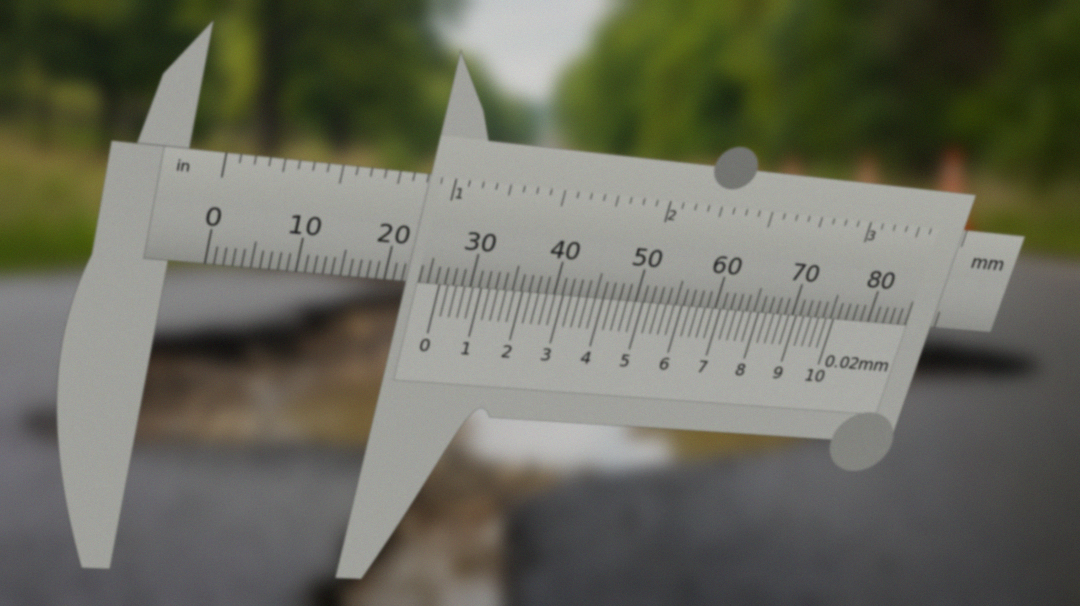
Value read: {"value": 26.4, "unit": "mm"}
